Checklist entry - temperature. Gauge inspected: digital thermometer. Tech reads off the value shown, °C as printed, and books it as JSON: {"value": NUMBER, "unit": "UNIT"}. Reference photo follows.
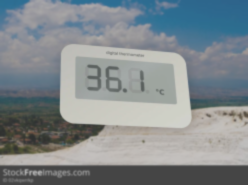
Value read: {"value": 36.1, "unit": "°C"}
